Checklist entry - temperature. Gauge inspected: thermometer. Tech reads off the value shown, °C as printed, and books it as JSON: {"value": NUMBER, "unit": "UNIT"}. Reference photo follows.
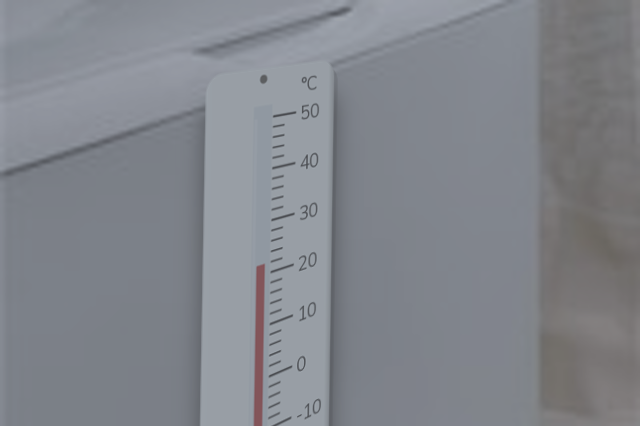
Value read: {"value": 22, "unit": "°C"}
